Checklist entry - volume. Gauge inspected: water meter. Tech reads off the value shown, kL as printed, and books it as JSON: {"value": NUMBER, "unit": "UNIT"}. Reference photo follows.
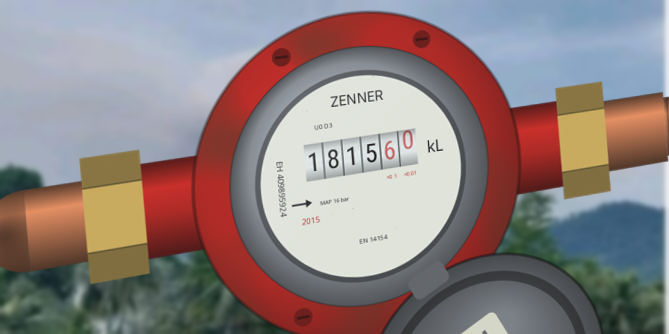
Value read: {"value": 1815.60, "unit": "kL"}
